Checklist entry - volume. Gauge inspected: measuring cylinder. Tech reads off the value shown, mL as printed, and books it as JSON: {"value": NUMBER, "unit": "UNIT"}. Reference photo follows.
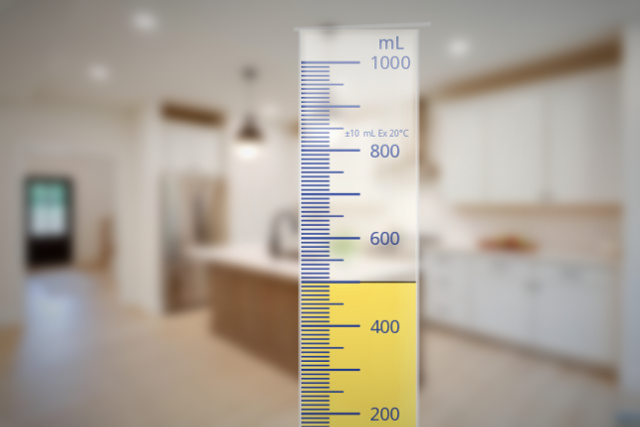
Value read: {"value": 500, "unit": "mL"}
